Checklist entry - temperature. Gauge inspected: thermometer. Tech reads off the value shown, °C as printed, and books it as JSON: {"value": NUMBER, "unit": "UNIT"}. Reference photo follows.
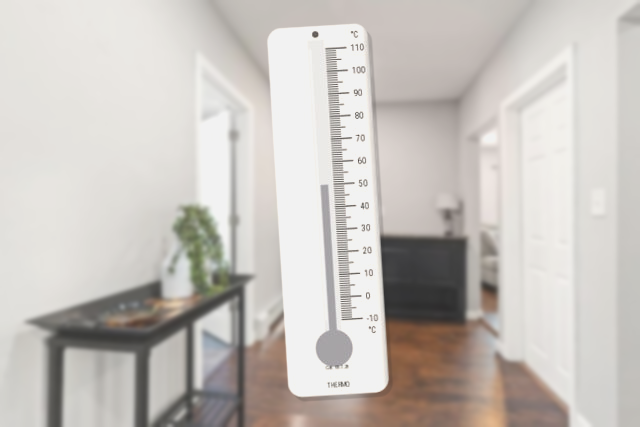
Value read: {"value": 50, "unit": "°C"}
